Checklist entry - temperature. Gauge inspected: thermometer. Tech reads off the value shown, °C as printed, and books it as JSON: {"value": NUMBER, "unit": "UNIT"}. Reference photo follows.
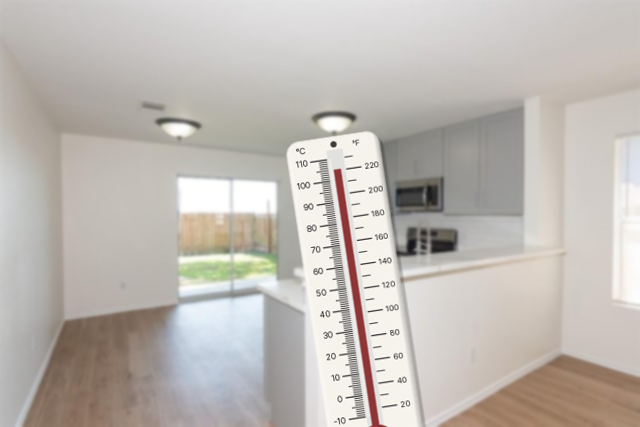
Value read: {"value": 105, "unit": "°C"}
